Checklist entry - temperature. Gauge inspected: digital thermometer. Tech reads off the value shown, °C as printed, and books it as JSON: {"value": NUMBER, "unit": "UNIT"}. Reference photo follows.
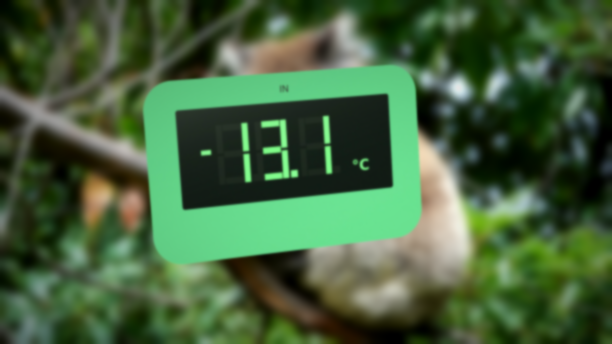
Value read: {"value": -13.1, "unit": "°C"}
